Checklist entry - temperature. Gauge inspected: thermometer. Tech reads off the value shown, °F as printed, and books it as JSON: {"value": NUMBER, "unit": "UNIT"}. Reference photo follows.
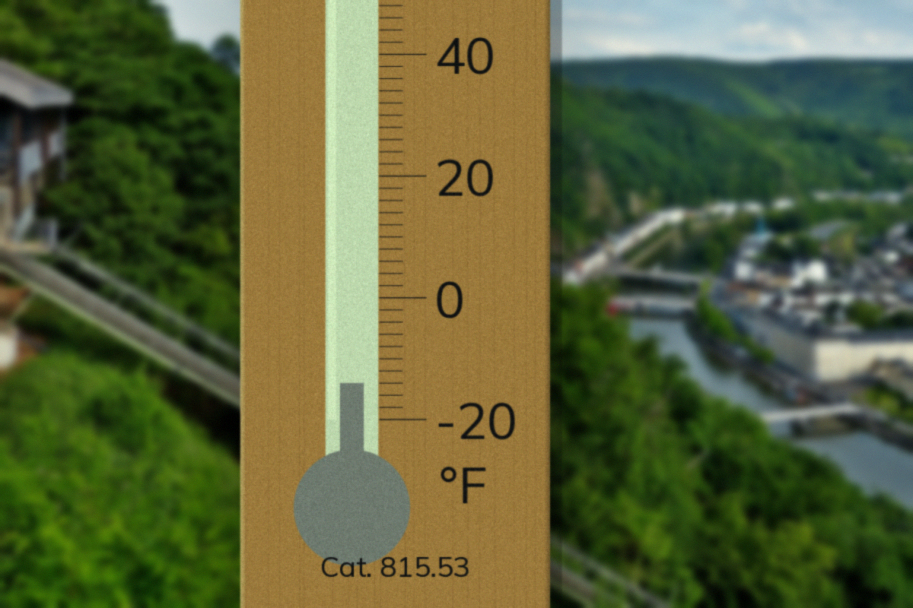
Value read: {"value": -14, "unit": "°F"}
